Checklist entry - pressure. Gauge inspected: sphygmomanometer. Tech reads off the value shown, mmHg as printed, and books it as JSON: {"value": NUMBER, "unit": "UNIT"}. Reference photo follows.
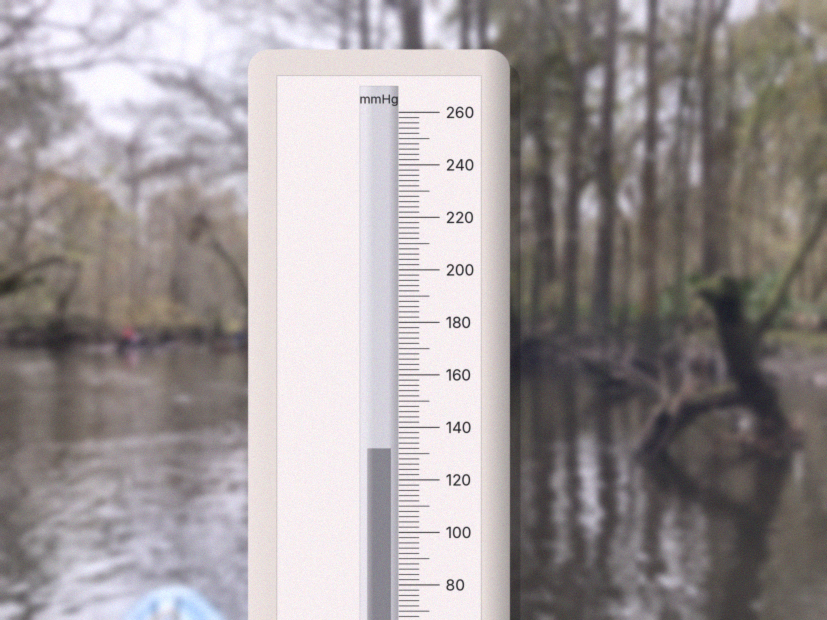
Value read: {"value": 132, "unit": "mmHg"}
